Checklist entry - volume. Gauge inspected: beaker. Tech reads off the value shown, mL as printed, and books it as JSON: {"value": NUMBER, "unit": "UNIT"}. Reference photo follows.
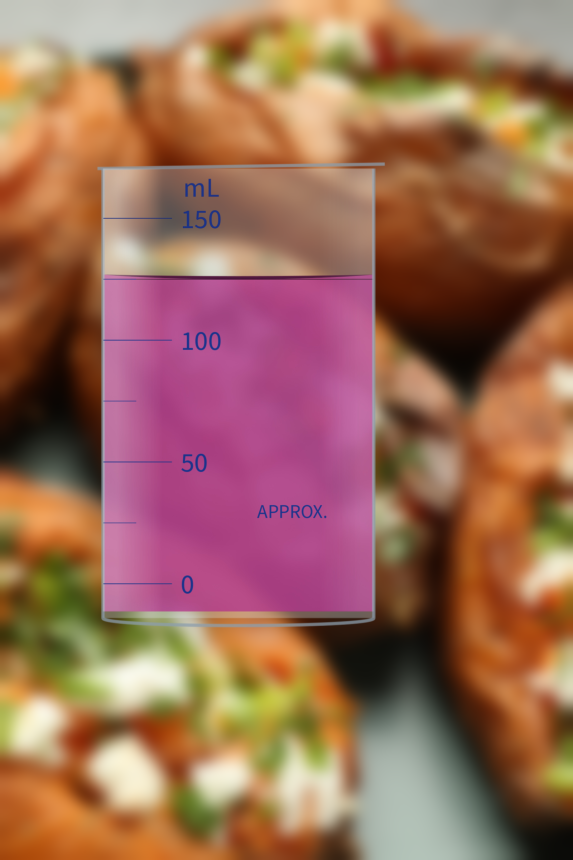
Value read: {"value": 125, "unit": "mL"}
